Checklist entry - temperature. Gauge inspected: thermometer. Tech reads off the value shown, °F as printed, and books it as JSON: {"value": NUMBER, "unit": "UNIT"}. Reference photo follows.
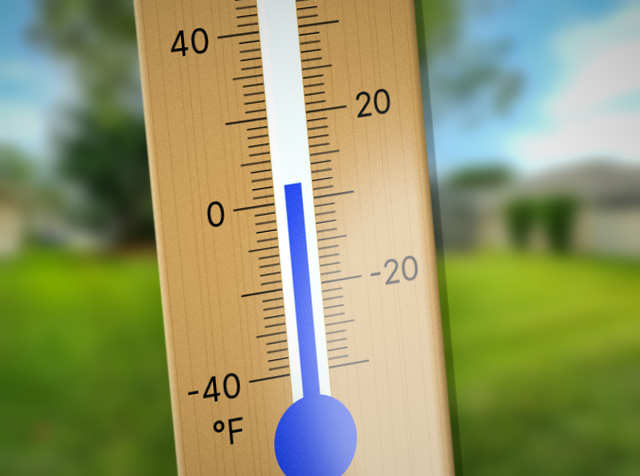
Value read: {"value": 4, "unit": "°F"}
